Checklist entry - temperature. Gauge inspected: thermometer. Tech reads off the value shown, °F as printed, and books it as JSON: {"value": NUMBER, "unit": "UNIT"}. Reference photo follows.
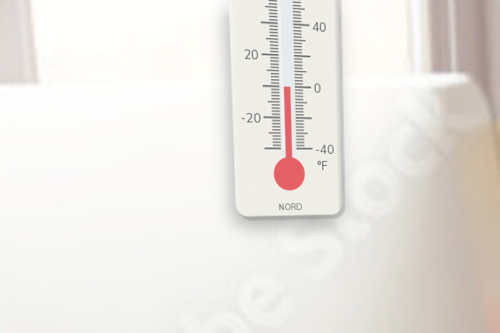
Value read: {"value": 0, "unit": "°F"}
